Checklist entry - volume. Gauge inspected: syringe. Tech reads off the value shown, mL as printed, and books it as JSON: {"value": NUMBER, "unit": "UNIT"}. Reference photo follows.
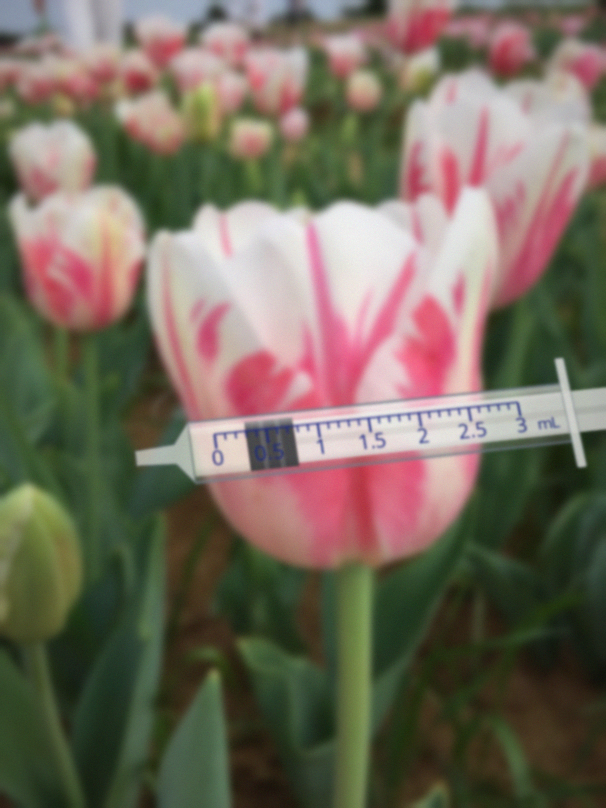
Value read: {"value": 0.3, "unit": "mL"}
